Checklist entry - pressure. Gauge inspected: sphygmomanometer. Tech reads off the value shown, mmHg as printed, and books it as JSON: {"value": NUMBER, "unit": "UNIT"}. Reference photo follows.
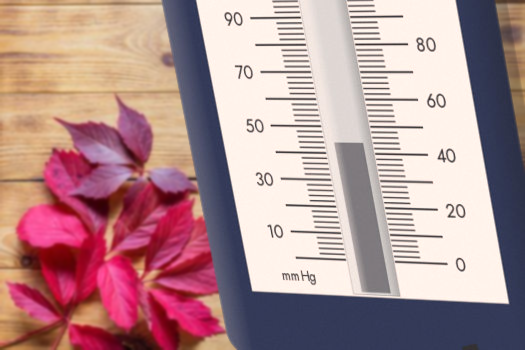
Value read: {"value": 44, "unit": "mmHg"}
